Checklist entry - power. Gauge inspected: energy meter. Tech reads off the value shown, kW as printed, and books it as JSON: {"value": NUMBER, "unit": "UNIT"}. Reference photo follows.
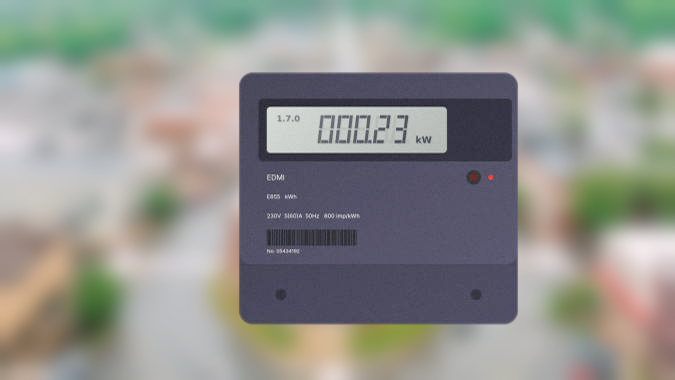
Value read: {"value": 0.23, "unit": "kW"}
